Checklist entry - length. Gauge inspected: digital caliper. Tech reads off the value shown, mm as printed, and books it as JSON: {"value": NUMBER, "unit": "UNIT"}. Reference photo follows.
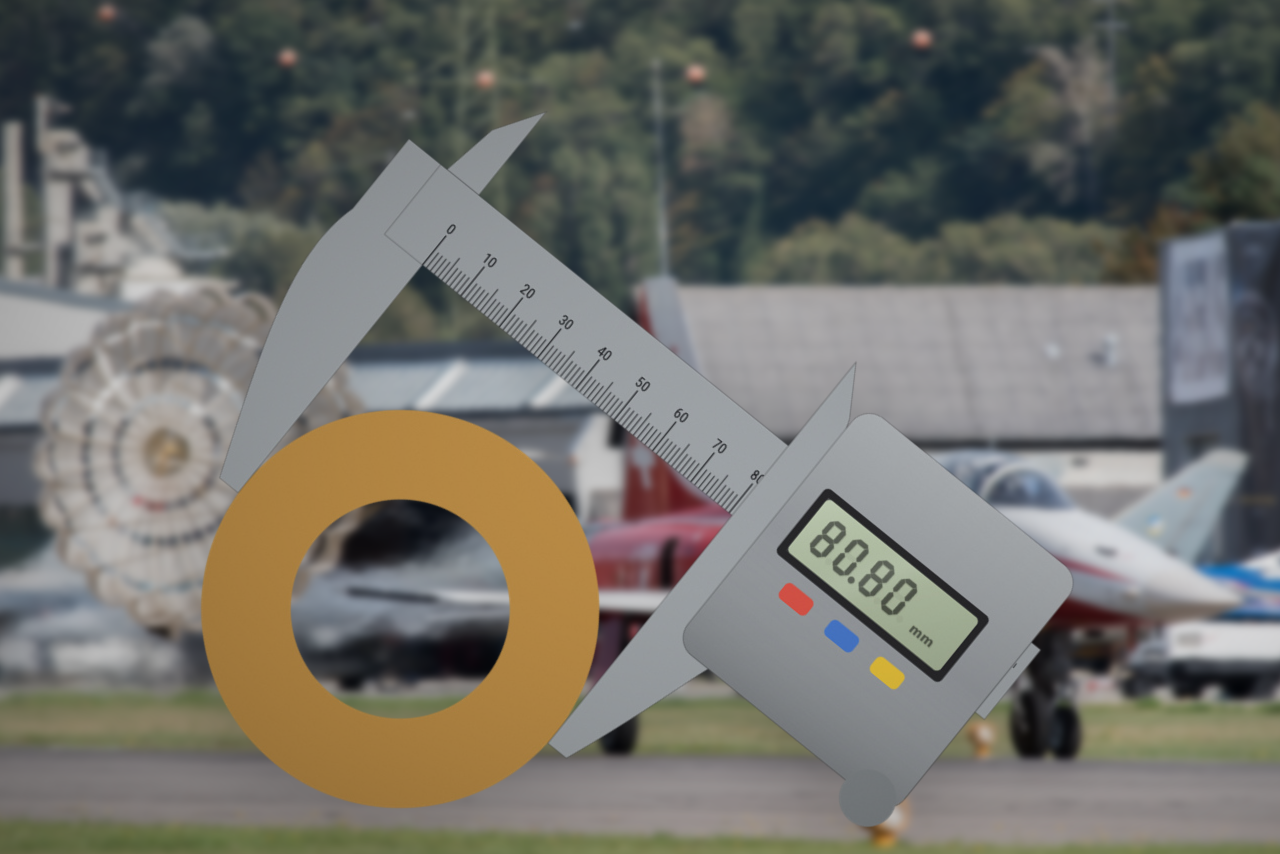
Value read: {"value": 80.80, "unit": "mm"}
